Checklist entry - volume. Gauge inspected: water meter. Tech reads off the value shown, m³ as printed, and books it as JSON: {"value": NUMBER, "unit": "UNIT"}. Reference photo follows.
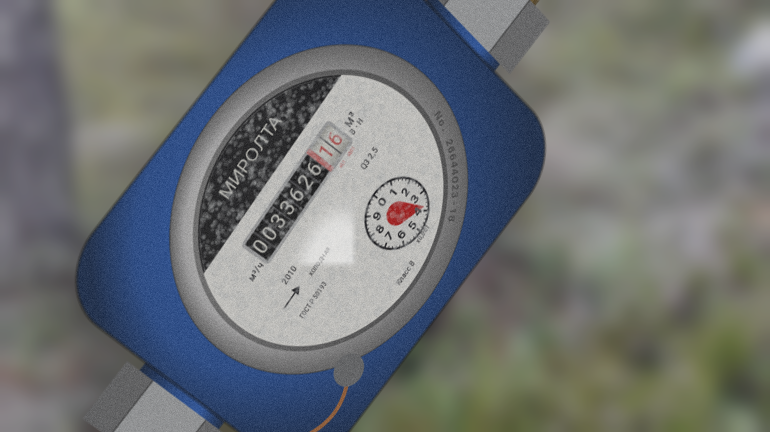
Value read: {"value": 33626.163, "unit": "m³"}
